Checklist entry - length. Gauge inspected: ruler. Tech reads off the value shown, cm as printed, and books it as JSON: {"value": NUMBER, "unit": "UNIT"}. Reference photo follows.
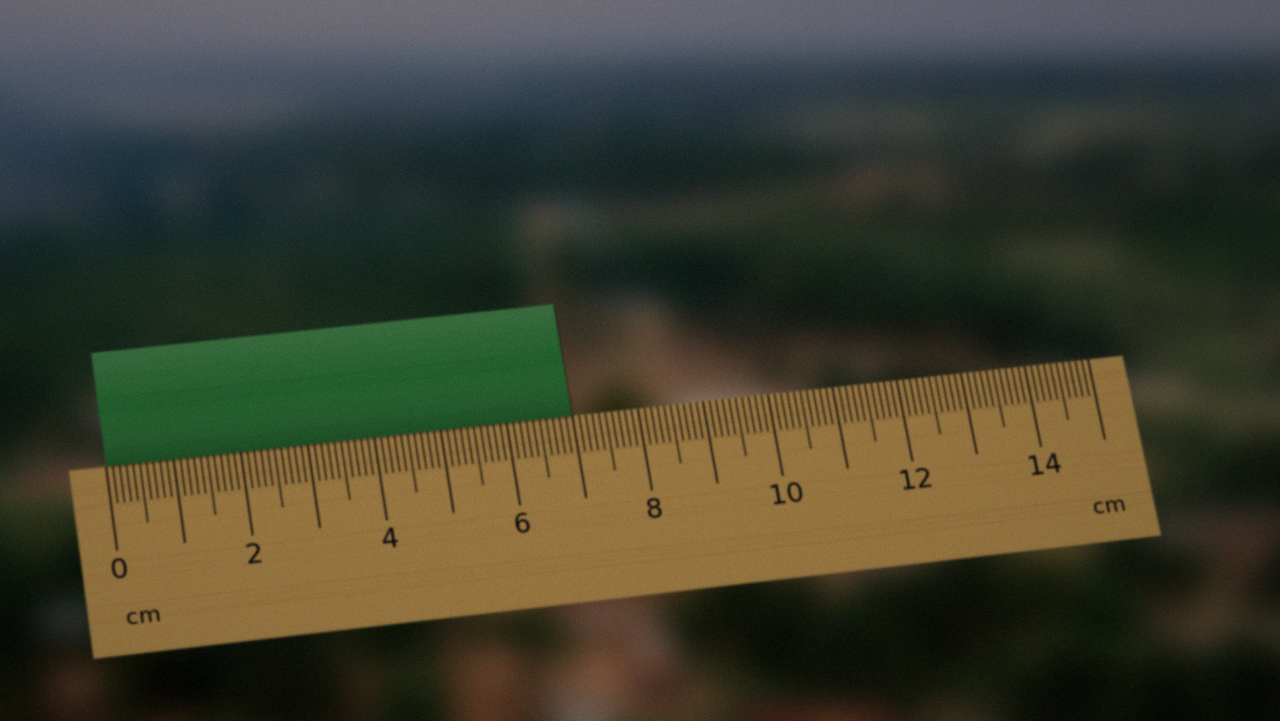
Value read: {"value": 7, "unit": "cm"}
